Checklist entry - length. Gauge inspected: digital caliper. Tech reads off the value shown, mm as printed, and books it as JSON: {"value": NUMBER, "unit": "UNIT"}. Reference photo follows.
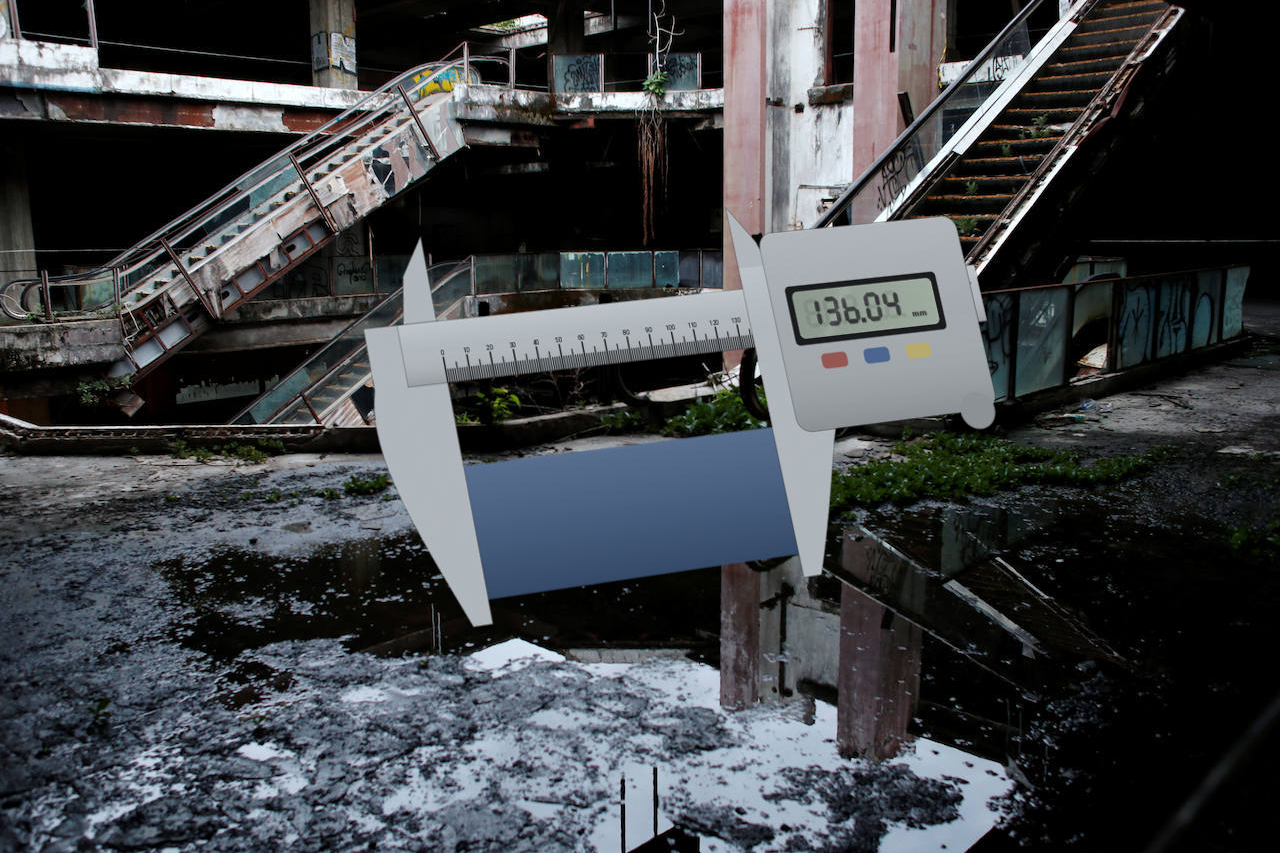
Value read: {"value": 136.04, "unit": "mm"}
